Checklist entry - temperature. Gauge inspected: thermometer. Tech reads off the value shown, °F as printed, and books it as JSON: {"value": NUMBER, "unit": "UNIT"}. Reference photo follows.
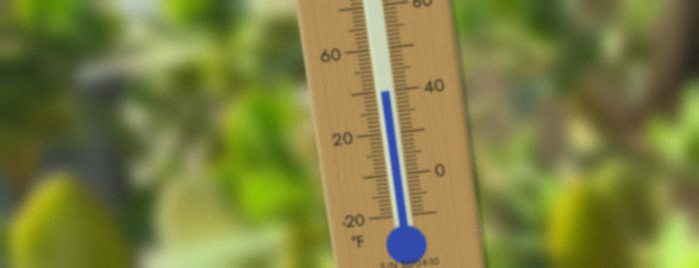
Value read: {"value": 40, "unit": "°F"}
